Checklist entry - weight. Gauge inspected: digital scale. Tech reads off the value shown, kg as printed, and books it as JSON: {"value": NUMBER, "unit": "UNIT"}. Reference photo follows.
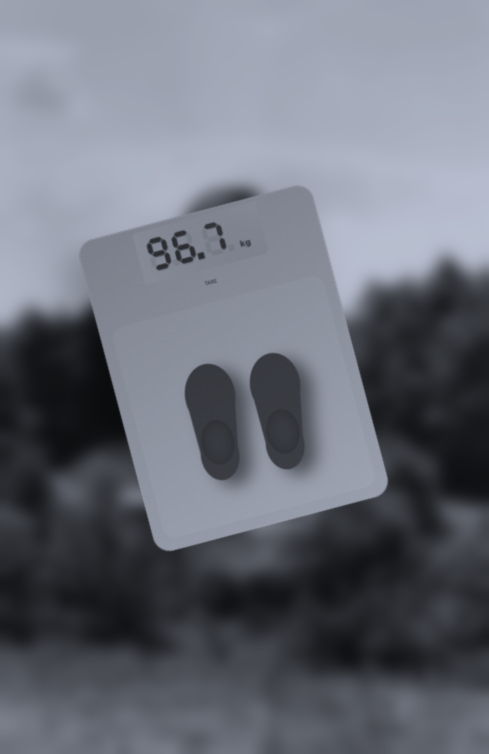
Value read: {"value": 96.7, "unit": "kg"}
